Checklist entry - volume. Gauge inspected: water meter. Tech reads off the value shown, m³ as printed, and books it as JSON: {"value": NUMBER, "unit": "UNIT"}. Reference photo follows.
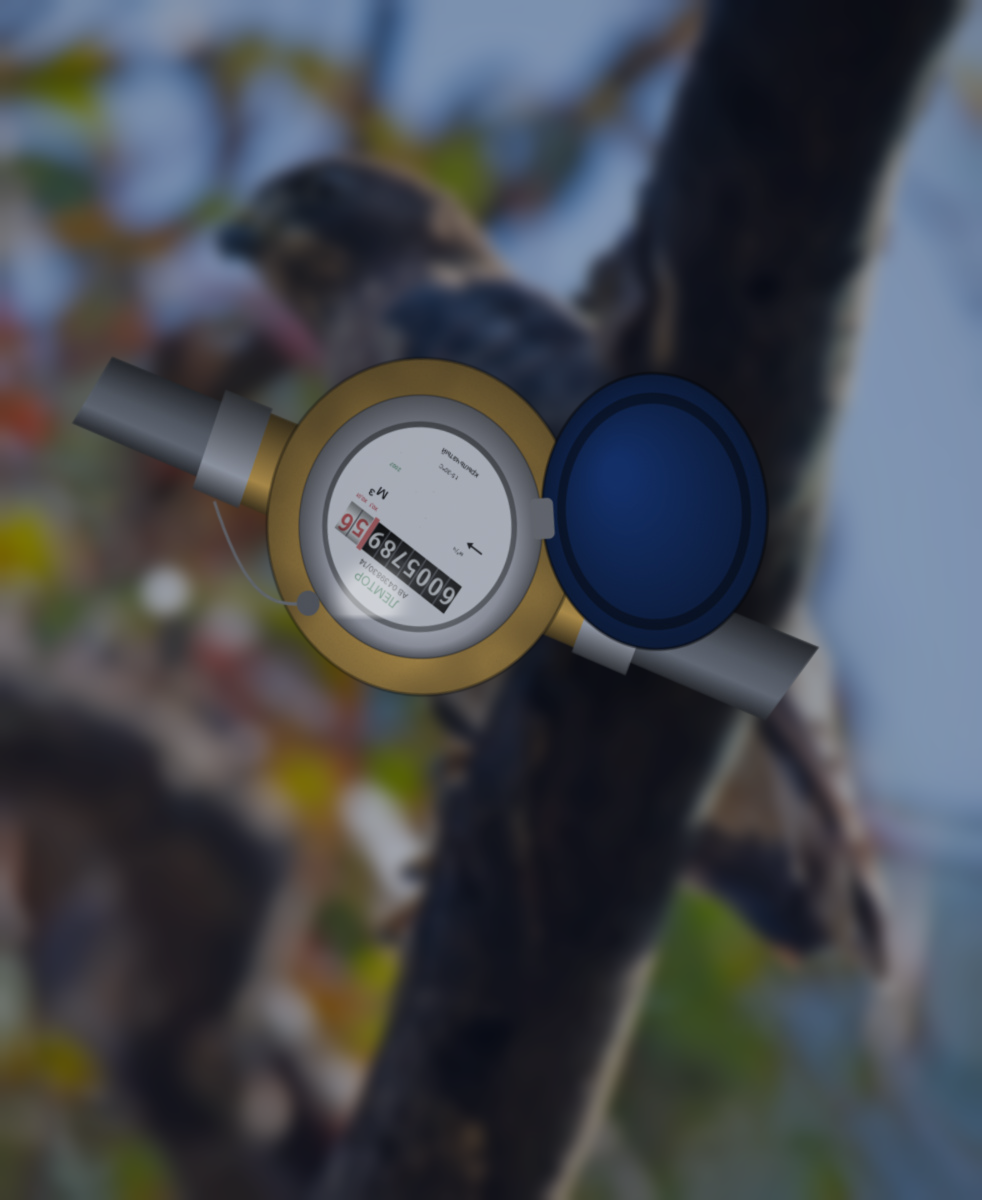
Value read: {"value": 6005789.56, "unit": "m³"}
